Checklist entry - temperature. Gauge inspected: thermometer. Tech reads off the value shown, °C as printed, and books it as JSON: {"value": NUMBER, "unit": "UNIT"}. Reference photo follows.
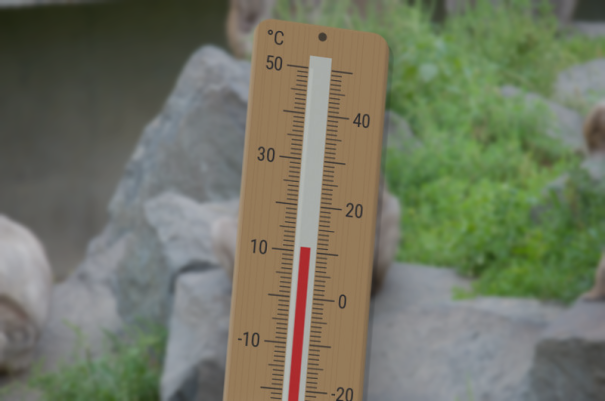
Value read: {"value": 11, "unit": "°C"}
